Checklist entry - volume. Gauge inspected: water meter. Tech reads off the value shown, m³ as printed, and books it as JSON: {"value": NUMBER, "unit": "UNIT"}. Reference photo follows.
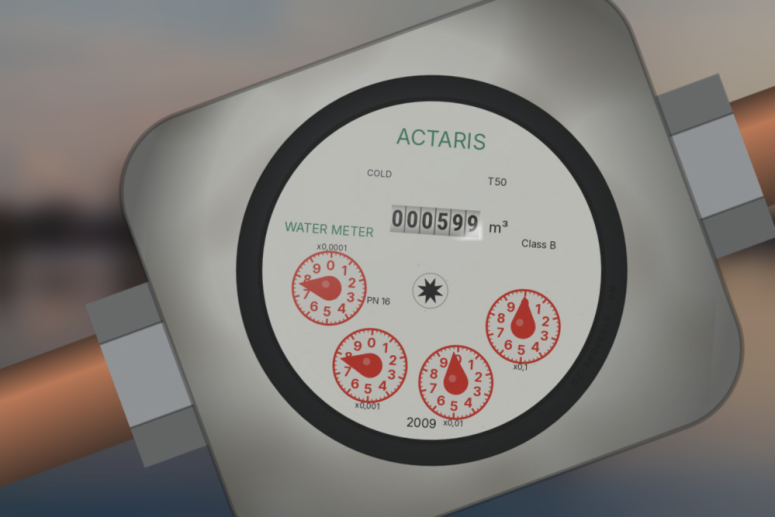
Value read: {"value": 598.9977, "unit": "m³"}
